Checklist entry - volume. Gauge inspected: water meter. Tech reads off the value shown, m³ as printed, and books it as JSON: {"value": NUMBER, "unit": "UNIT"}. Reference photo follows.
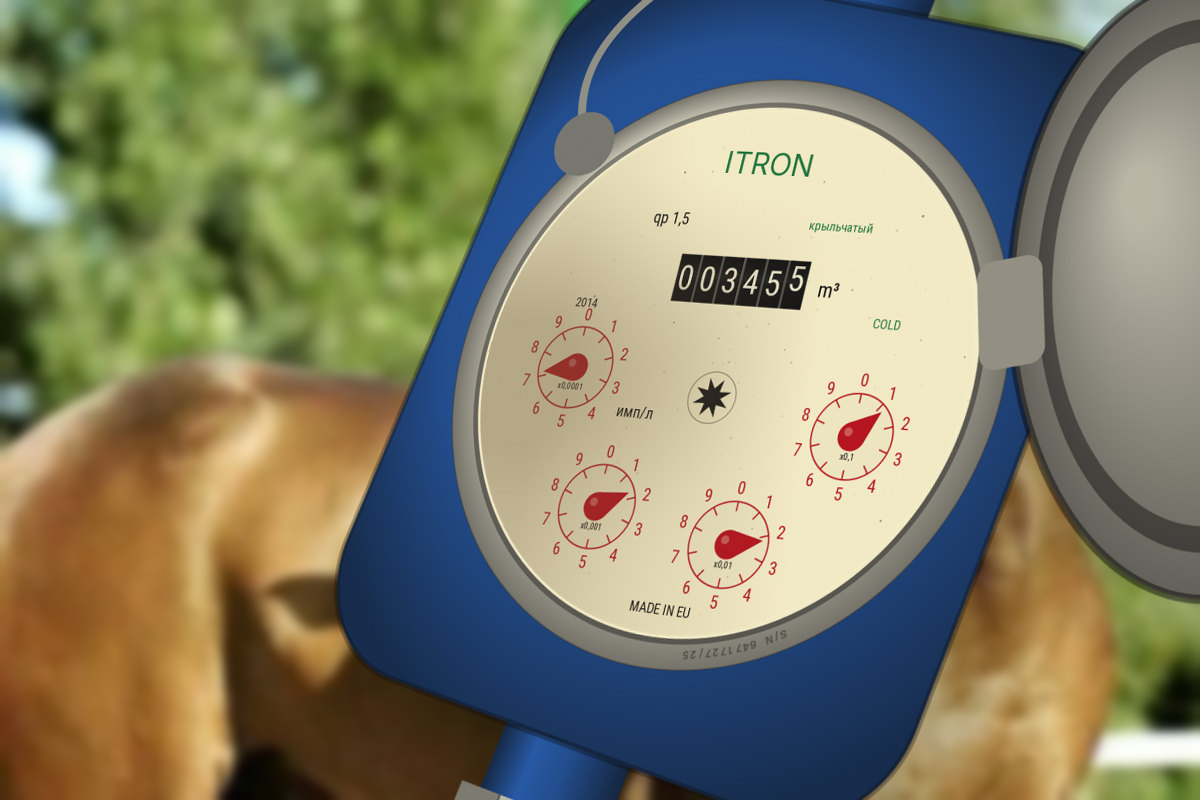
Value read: {"value": 3455.1217, "unit": "m³"}
